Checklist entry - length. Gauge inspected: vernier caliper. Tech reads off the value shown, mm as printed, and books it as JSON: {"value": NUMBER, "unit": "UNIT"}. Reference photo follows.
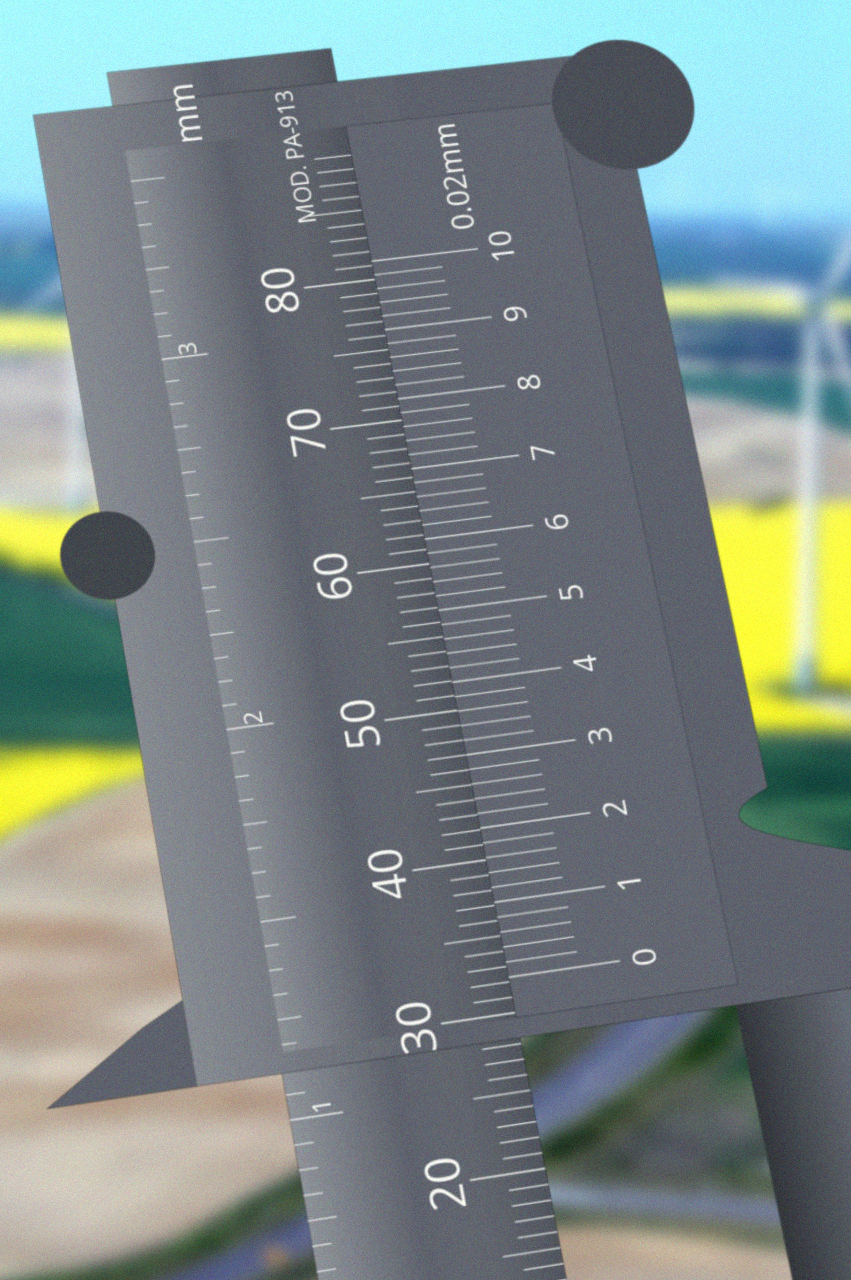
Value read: {"value": 32.3, "unit": "mm"}
